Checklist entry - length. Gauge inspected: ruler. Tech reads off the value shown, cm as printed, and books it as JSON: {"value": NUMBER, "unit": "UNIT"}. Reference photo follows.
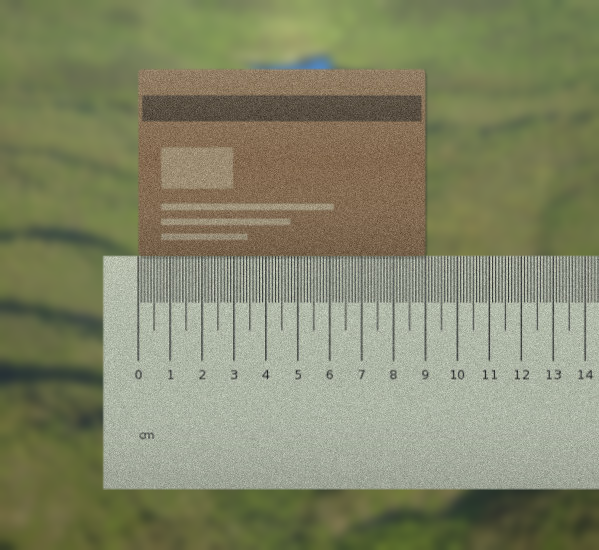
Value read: {"value": 9, "unit": "cm"}
